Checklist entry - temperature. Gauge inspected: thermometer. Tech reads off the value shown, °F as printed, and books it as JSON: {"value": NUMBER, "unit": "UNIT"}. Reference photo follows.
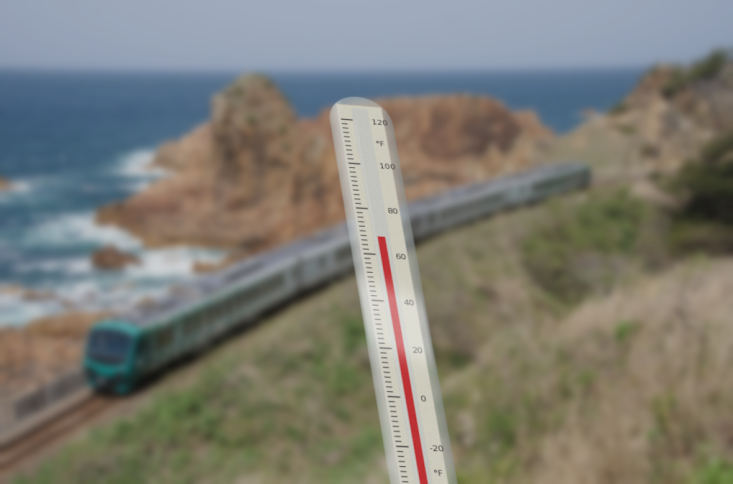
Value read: {"value": 68, "unit": "°F"}
